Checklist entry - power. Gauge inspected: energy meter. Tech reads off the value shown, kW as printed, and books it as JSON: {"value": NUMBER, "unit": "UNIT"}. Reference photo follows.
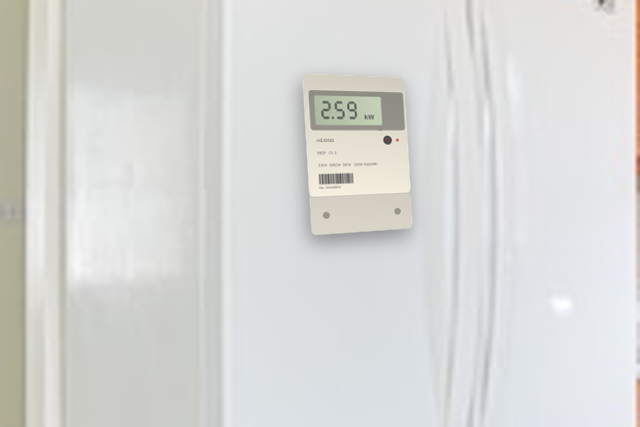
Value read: {"value": 2.59, "unit": "kW"}
